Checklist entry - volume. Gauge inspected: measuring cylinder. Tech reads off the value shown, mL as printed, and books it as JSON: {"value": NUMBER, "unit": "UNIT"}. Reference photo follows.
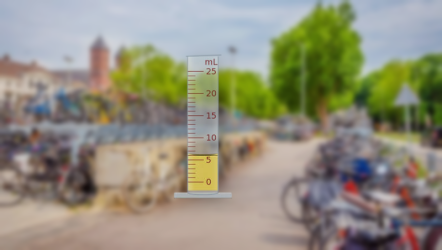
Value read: {"value": 6, "unit": "mL"}
